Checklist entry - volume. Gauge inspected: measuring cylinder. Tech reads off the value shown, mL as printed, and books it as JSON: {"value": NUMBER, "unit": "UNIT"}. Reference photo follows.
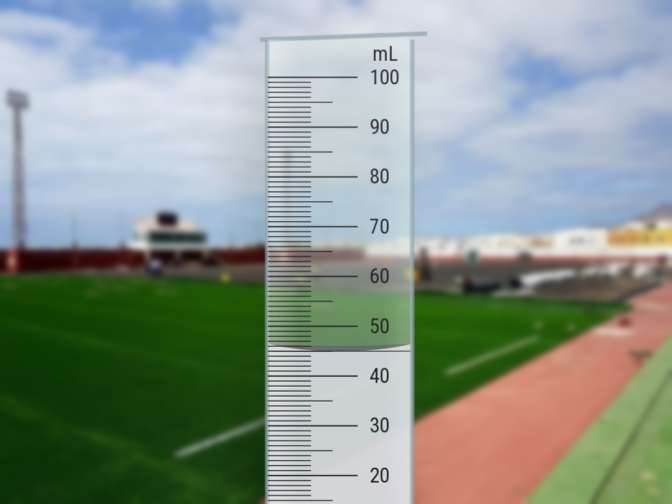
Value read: {"value": 45, "unit": "mL"}
